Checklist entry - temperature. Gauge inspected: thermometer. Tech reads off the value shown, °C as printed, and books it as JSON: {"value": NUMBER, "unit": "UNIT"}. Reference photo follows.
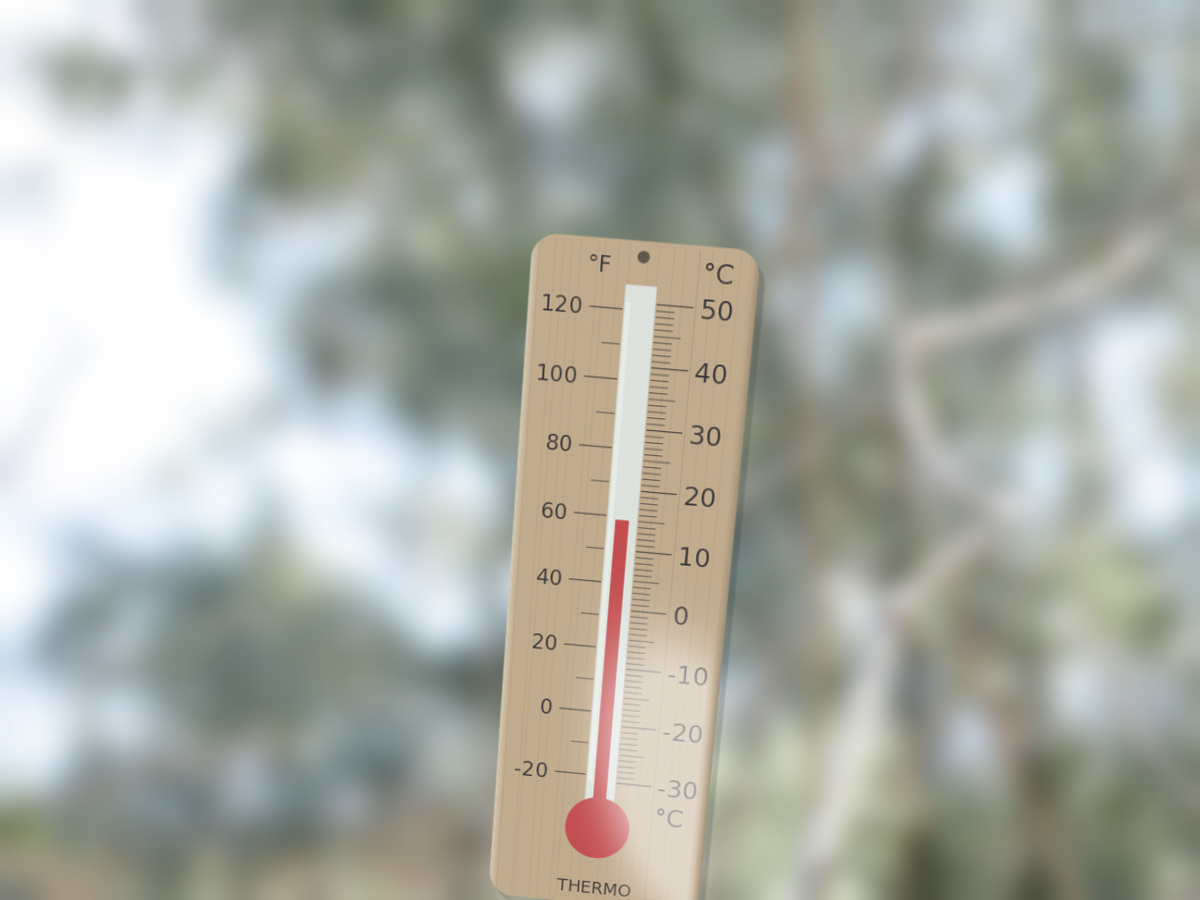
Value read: {"value": 15, "unit": "°C"}
